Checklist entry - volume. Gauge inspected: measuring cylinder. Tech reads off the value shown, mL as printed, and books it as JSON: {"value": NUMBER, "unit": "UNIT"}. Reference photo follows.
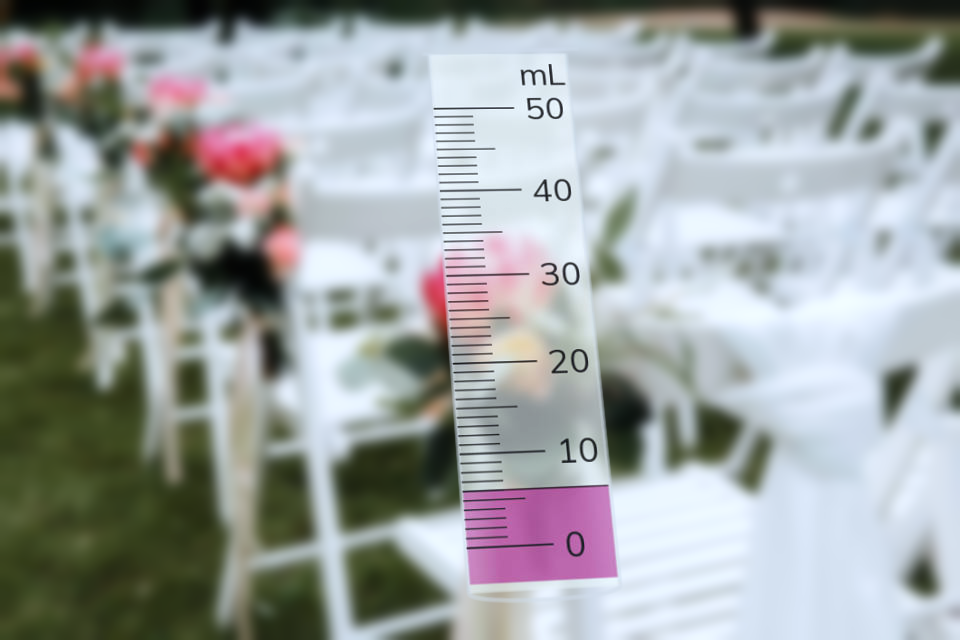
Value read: {"value": 6, "unit": "mL"}
